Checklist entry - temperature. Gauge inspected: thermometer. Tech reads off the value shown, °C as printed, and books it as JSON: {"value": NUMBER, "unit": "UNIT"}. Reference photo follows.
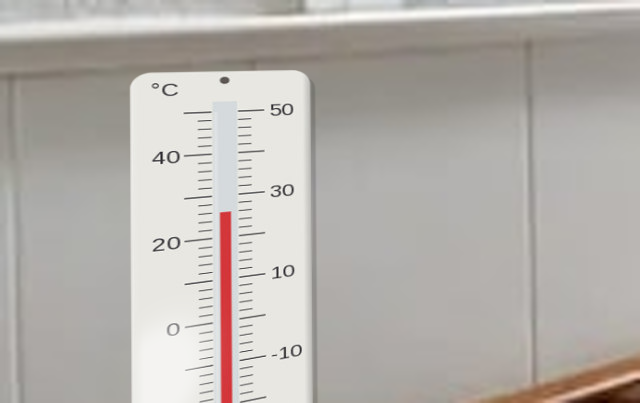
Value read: {"value": 26, "unit": "°C"}
